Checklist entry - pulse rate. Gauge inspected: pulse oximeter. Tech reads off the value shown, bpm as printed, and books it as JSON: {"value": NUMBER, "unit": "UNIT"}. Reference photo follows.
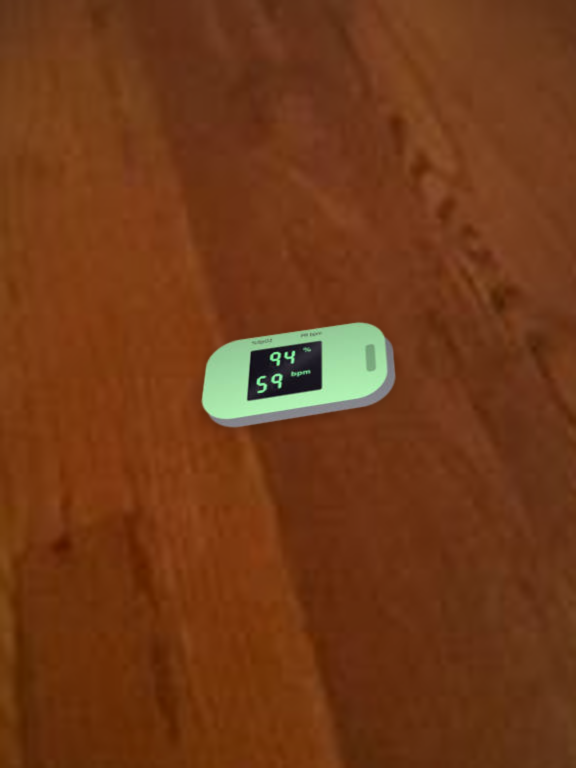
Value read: {"value": 59, "unit": "bpm"}
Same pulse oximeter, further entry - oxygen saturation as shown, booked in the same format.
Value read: {"value": 94, "unit": "%"}
